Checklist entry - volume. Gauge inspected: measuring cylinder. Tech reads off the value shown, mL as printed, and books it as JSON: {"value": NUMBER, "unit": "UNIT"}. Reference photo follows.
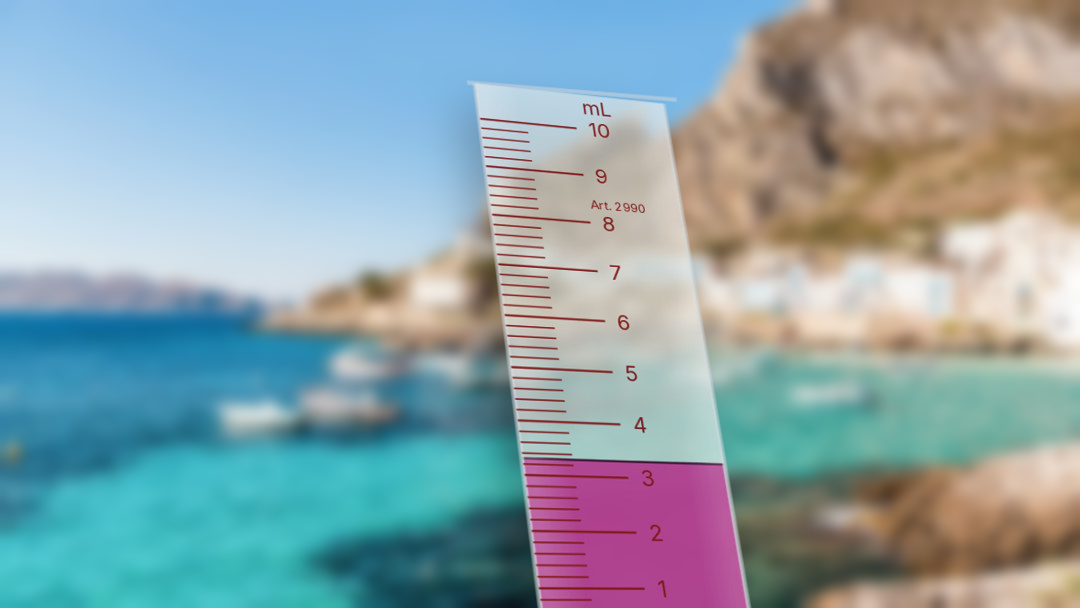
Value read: {"value": 3.3, "unit": "mL"}
